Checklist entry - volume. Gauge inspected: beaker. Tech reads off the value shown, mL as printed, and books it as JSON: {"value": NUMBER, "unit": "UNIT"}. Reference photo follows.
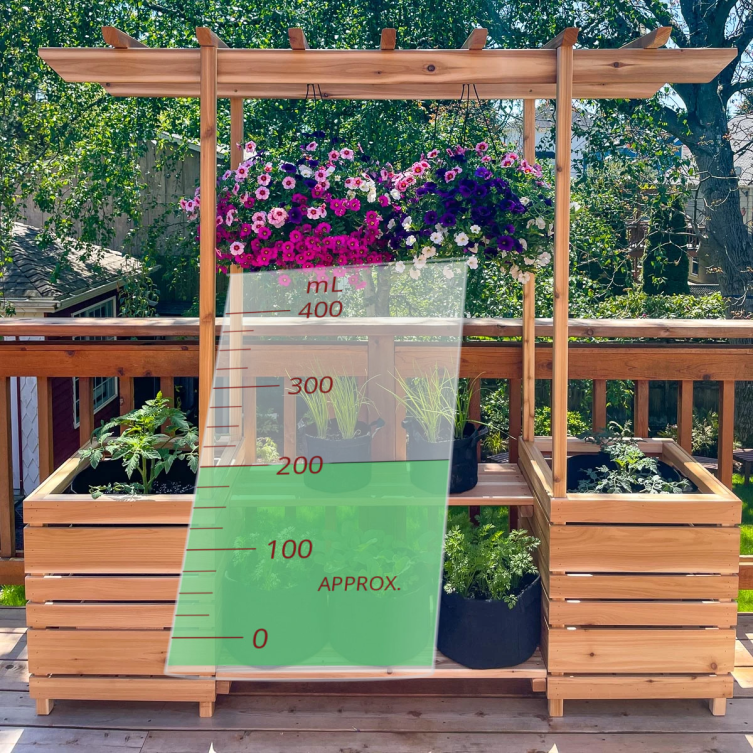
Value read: {"value": 200, "unit": "mL"}
